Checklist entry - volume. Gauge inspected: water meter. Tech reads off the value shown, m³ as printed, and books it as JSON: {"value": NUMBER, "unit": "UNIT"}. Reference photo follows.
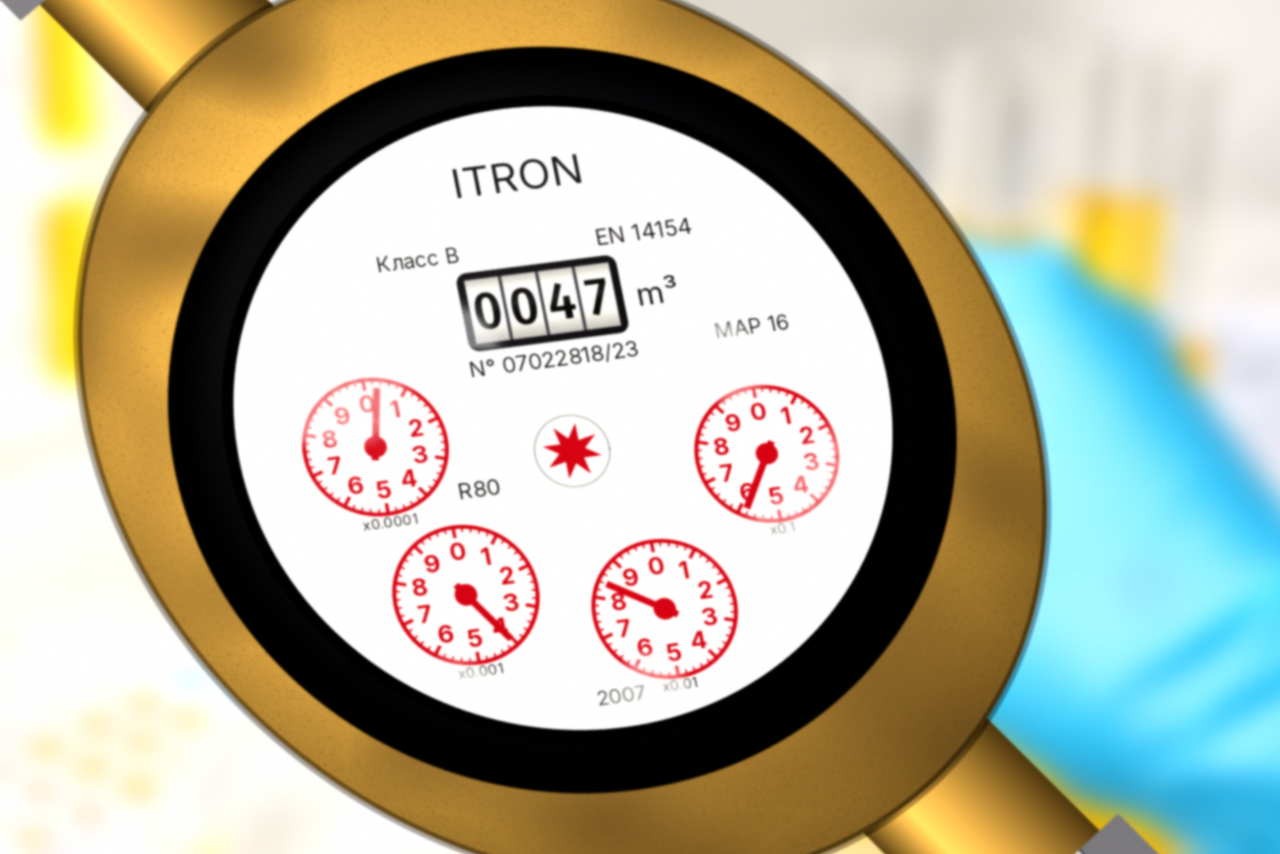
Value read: {"value": 47.5840, "unit": "m³"}
